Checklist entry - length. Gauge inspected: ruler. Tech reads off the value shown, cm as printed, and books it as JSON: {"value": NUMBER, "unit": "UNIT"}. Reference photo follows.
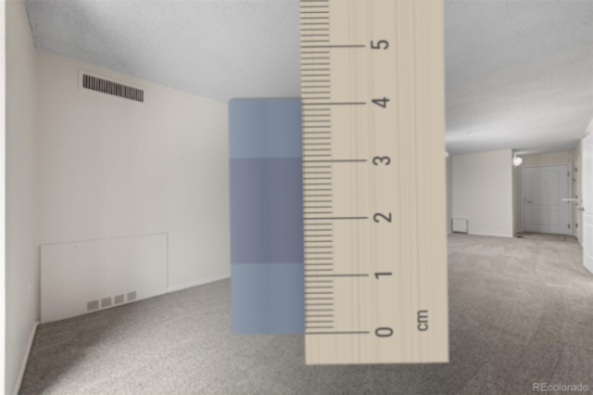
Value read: {"value": 4.1, "unit": "cm"}
